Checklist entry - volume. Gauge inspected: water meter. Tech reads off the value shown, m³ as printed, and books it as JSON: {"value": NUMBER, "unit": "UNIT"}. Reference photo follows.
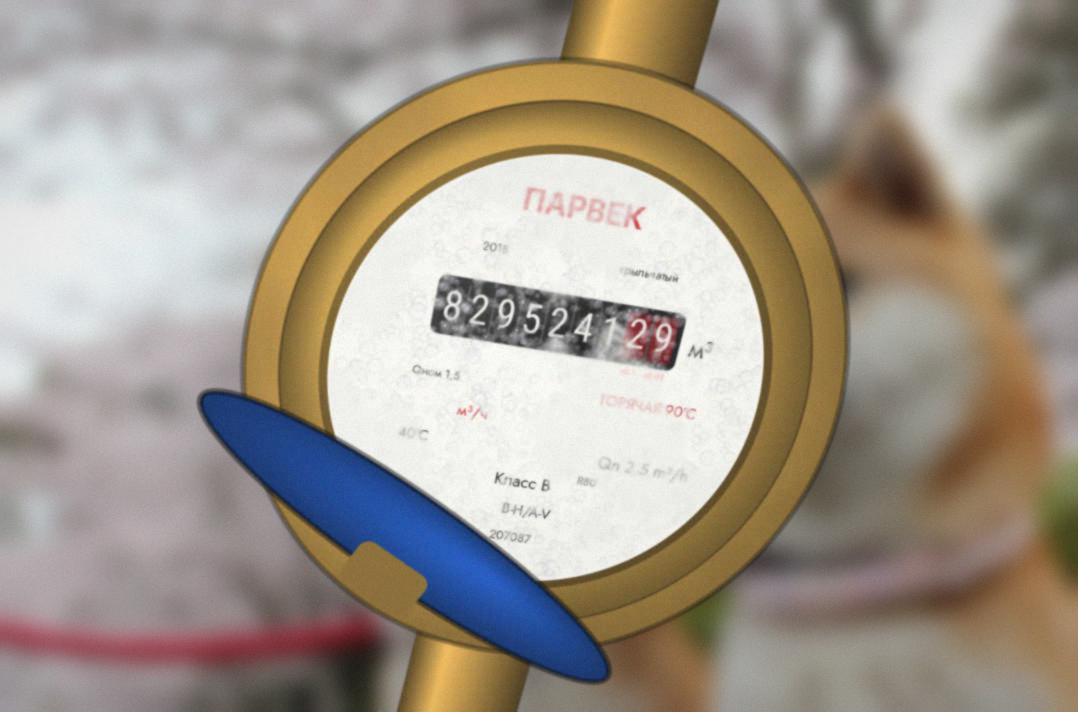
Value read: {"value": 8295241.29, "unit": "m³"}
